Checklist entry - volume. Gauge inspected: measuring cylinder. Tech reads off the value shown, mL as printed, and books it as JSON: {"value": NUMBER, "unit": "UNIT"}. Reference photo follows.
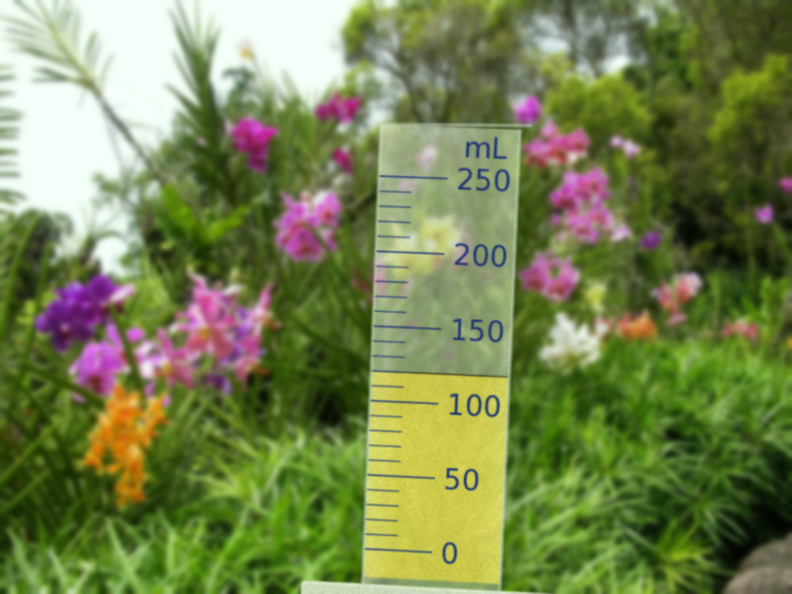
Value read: {"value": 120, "unit": "mL"}
